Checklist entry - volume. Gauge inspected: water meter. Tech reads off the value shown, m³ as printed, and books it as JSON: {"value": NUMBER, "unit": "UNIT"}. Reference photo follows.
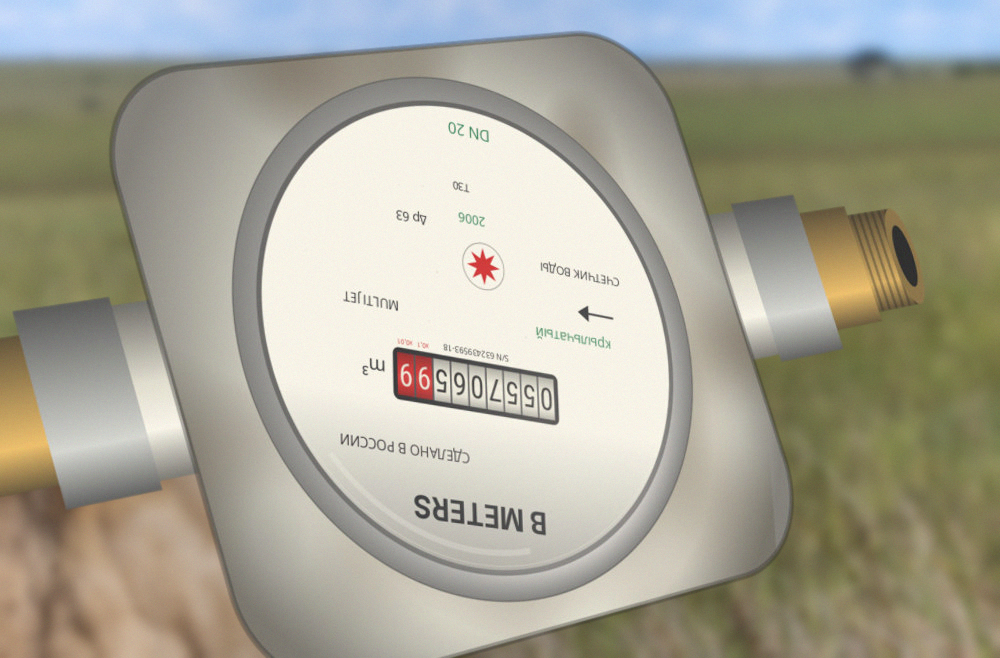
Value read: {"value": 557065.99, "unit": "m³"}
